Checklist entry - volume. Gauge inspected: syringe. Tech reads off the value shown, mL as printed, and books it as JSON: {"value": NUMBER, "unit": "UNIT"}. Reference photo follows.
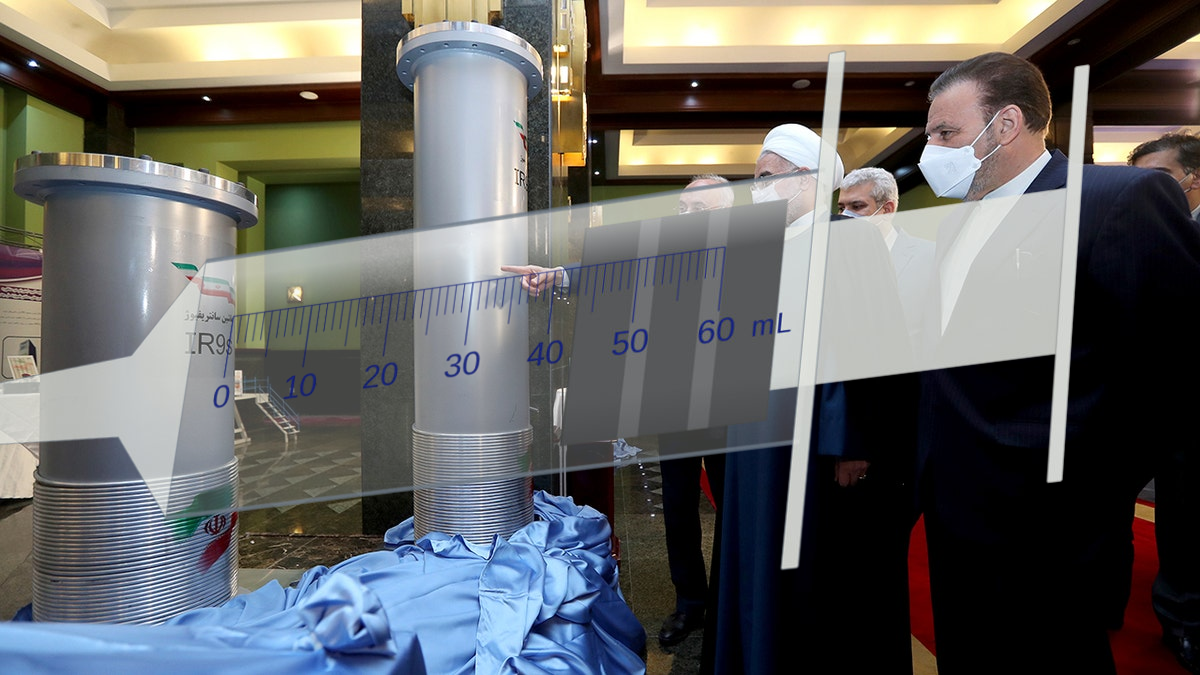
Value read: {"value": 43, "unit": "mL"}
